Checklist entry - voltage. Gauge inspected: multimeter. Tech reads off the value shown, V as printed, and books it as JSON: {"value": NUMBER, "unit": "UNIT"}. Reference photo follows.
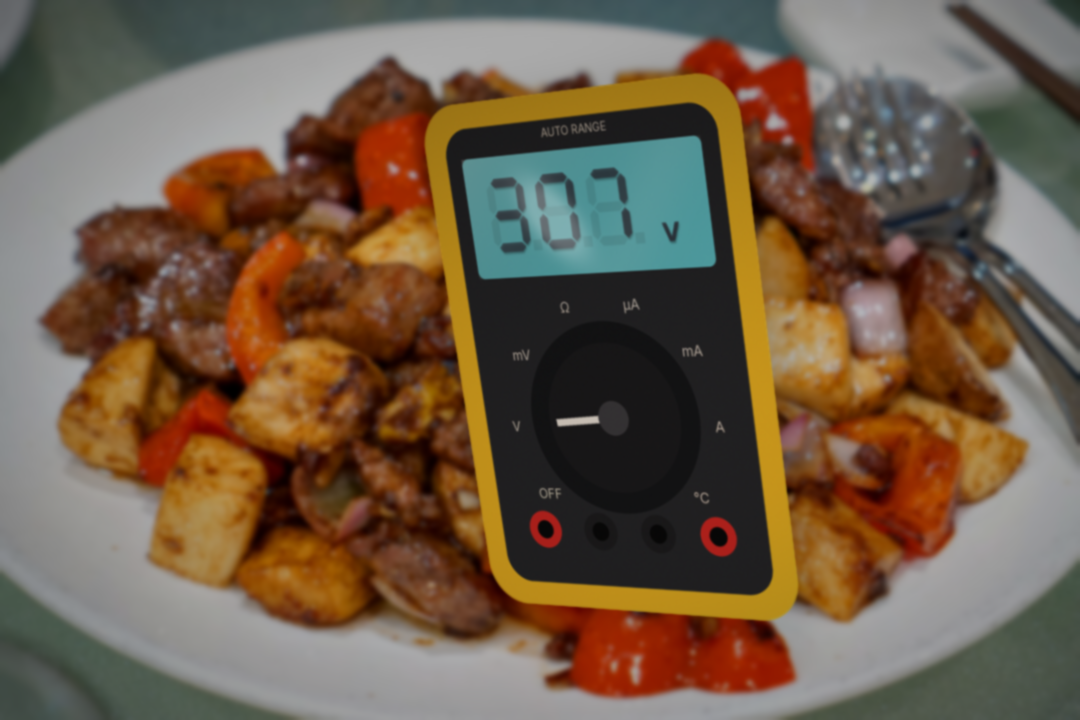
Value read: {"value": 307, "unit": "V"}
